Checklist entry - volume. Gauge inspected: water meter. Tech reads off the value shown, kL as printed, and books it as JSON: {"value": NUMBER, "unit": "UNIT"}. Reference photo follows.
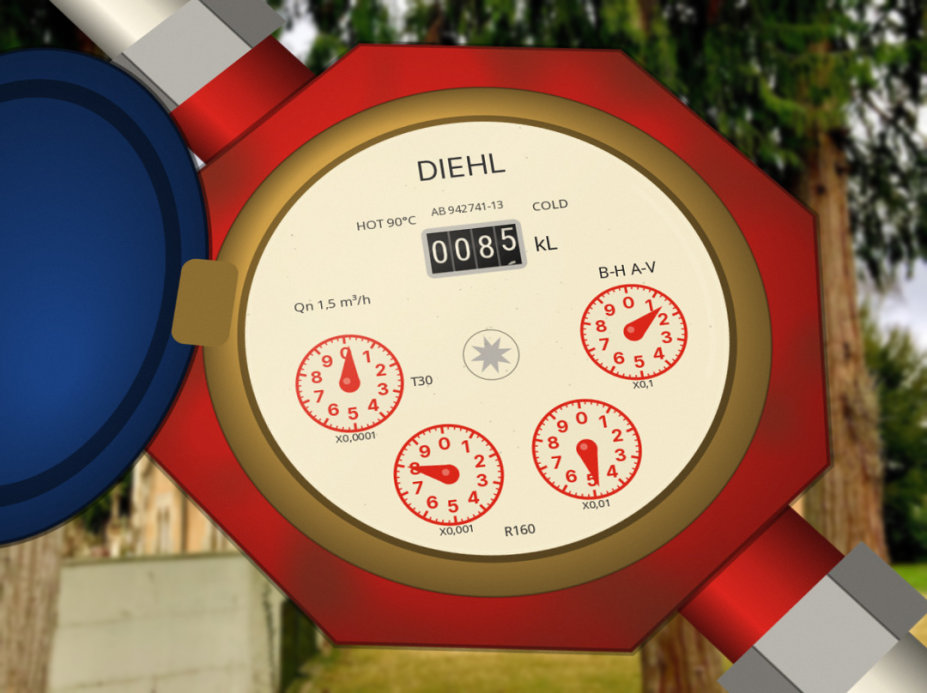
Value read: {"value": 85.1480, "unit": "kL"}
